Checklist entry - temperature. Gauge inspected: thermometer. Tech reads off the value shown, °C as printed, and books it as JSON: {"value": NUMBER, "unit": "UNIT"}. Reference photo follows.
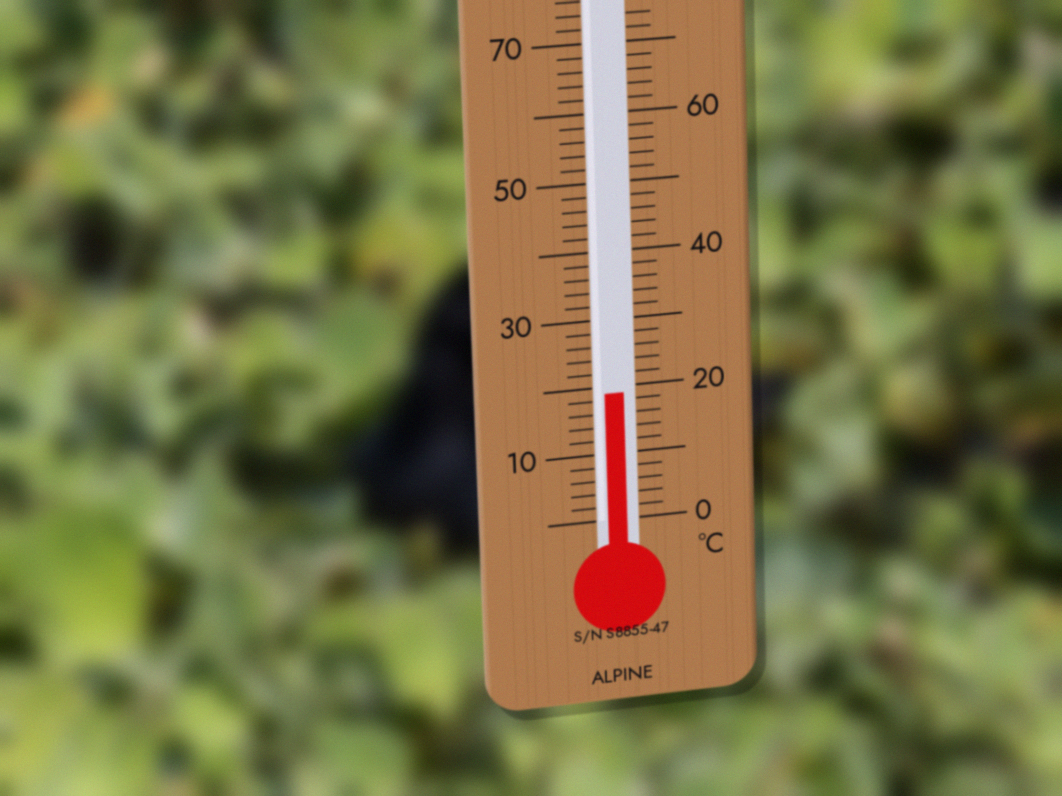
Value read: {"value": 19, "unit": "°C"}
